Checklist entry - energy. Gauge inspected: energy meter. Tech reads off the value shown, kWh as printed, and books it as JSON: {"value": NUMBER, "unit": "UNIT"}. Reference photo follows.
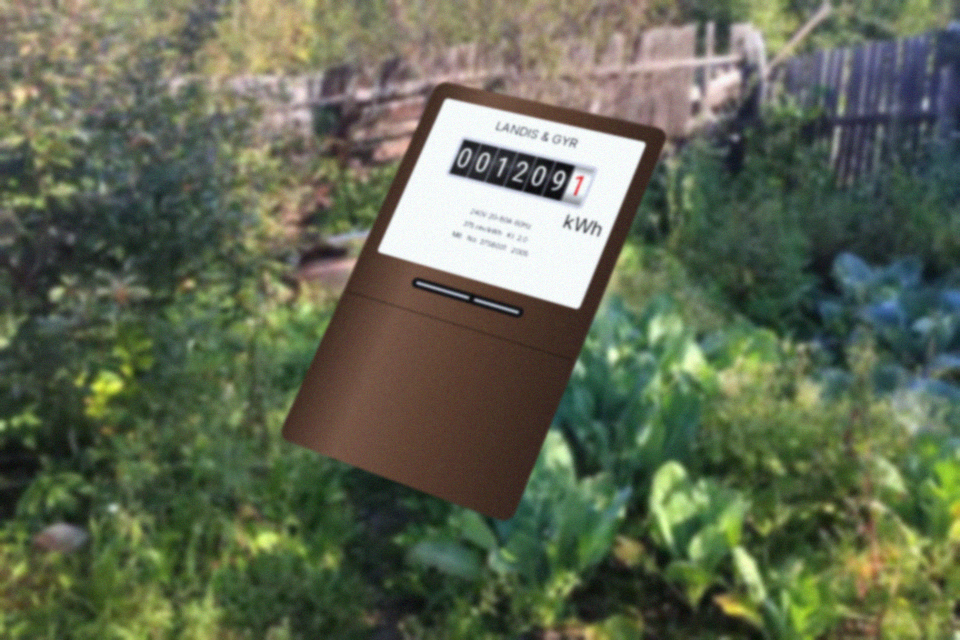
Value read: {"value": 1209.1, "unit": "kWh"}
